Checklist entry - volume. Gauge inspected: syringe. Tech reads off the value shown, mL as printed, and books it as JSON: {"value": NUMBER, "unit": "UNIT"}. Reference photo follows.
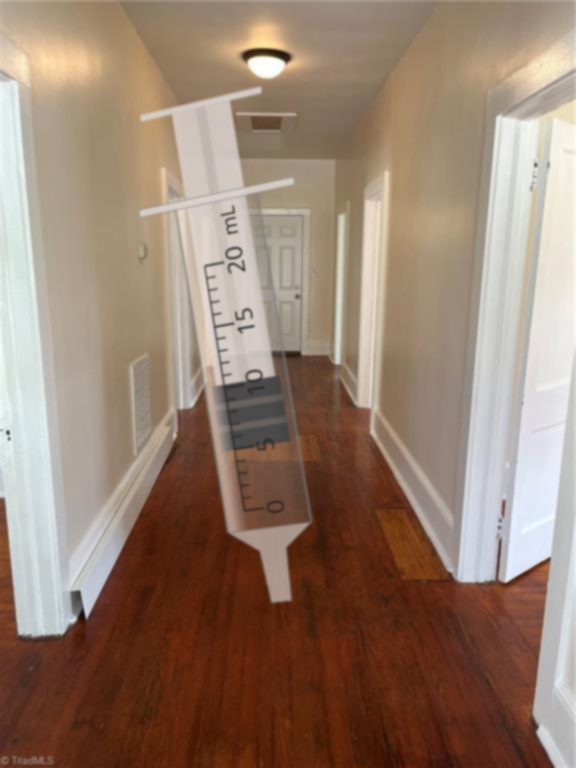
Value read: {"value": 5, "unit": "mL"}
